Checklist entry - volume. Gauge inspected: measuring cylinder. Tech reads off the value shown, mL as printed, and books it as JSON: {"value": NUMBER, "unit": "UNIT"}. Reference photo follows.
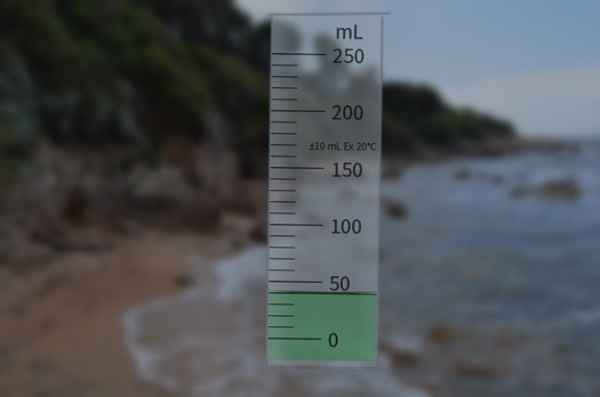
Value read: {"value": 40, "unit": "mL"}
